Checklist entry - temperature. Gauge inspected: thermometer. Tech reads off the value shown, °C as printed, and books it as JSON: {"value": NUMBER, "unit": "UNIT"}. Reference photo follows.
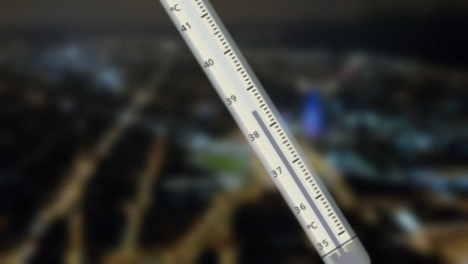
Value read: {"value": 38.5, "unit": "°C"}
